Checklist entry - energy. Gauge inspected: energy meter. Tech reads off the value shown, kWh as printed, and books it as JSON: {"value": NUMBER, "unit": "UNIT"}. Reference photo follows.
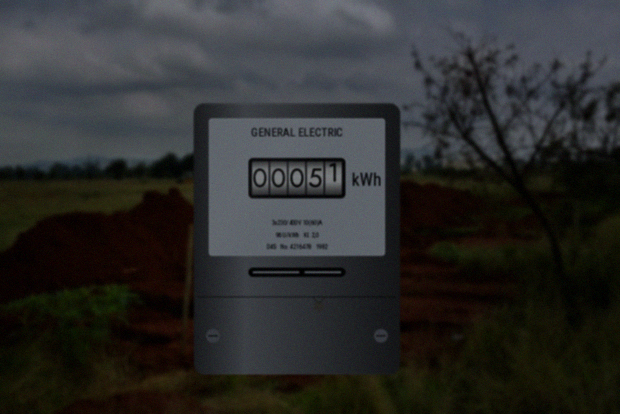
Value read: {"value": 51, "unit": "kWh"}
